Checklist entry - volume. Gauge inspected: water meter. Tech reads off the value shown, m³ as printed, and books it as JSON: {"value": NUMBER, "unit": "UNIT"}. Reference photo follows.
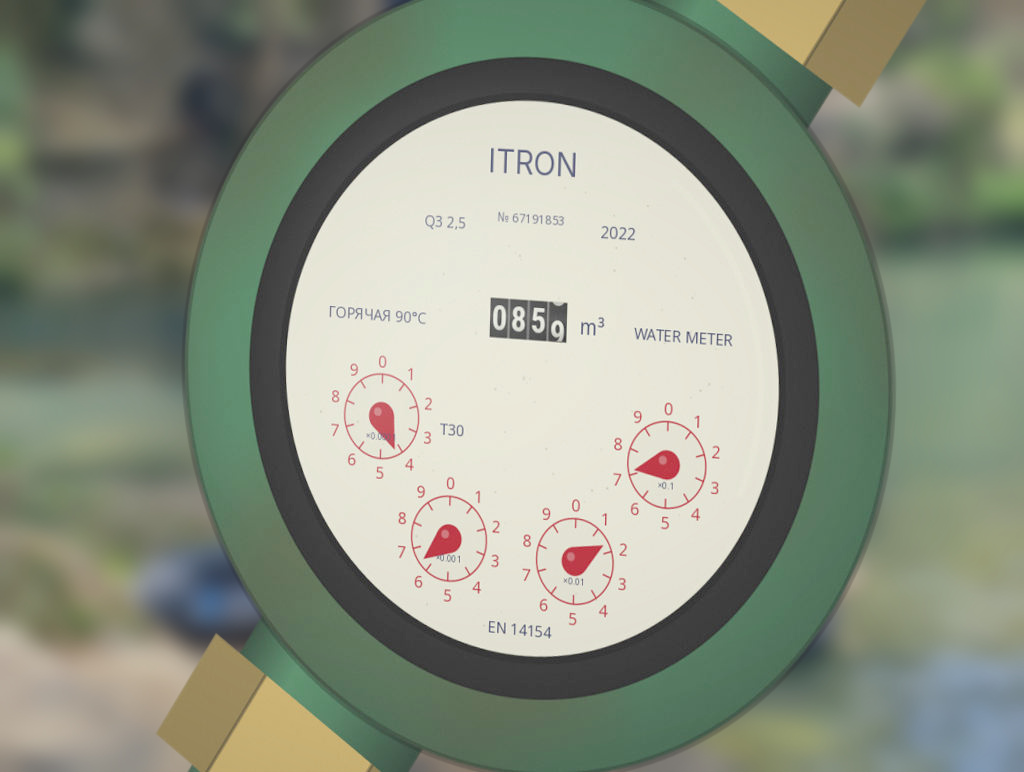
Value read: {"value": 858.7164, "unit": "m³"}
